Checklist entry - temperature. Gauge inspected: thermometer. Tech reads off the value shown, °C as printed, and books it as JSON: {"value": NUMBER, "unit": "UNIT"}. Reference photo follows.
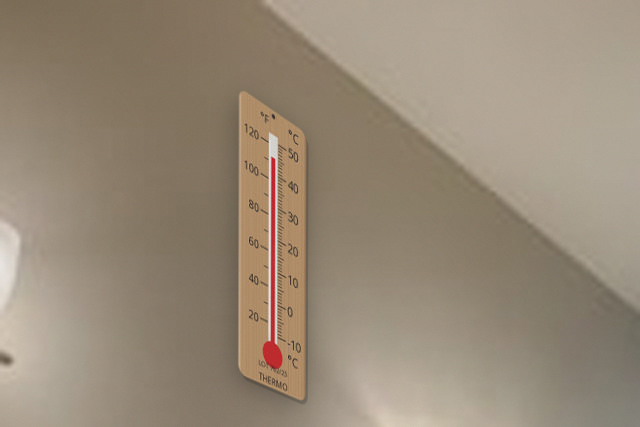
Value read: {"value": 45, "unit": "°C"}
